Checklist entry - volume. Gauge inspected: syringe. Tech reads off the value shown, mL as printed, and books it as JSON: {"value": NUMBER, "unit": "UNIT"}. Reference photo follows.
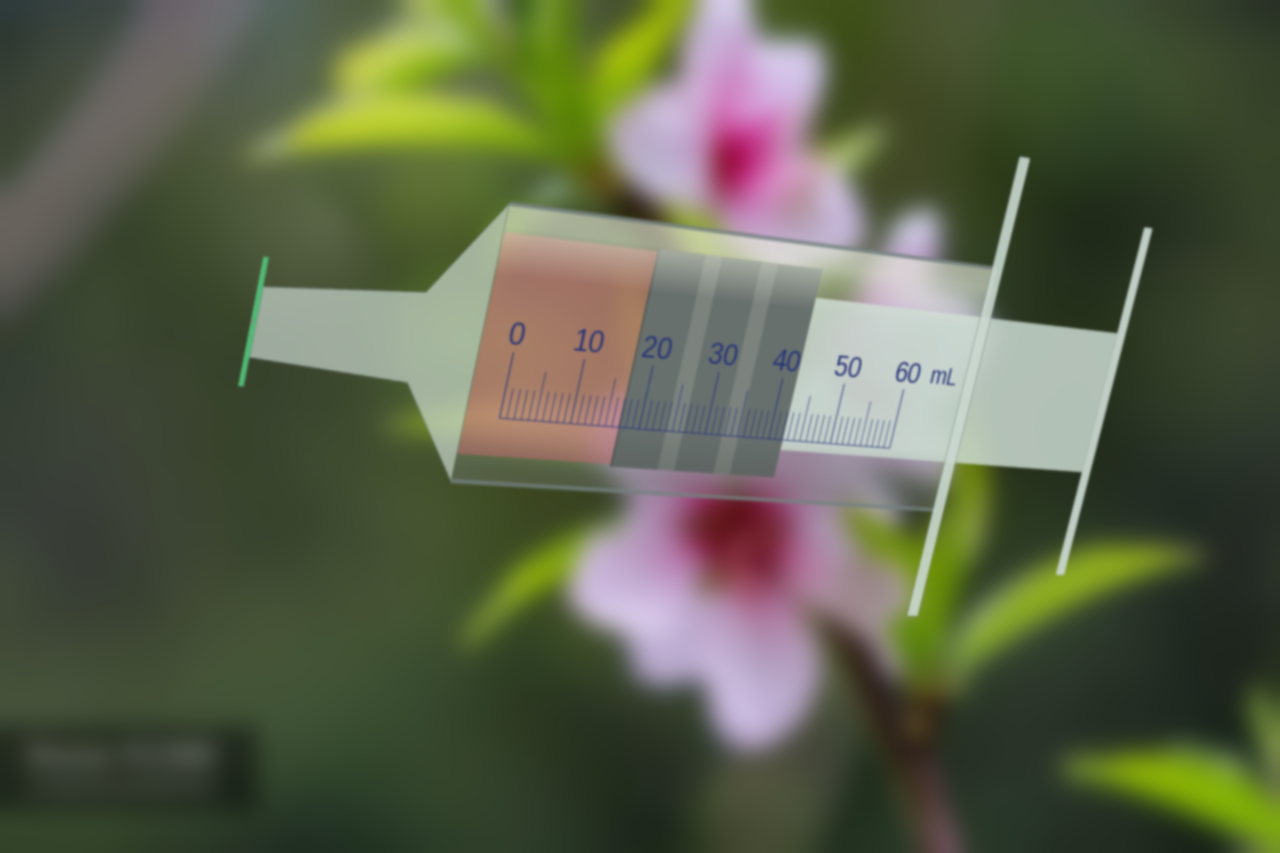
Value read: {"value": 17, "unit": "mL"}
